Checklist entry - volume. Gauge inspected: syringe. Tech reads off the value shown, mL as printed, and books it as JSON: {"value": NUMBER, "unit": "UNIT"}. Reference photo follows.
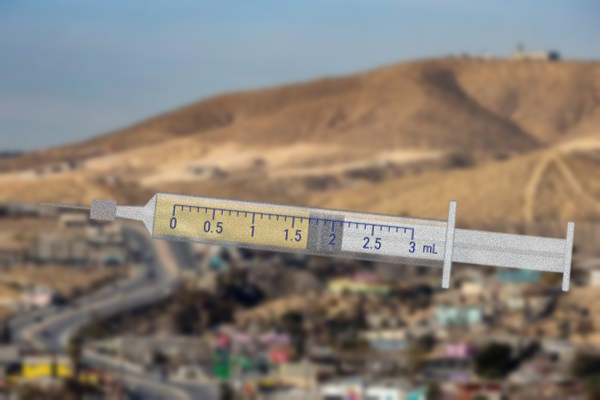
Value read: {"value": 1.7, "unit": "mL"}
